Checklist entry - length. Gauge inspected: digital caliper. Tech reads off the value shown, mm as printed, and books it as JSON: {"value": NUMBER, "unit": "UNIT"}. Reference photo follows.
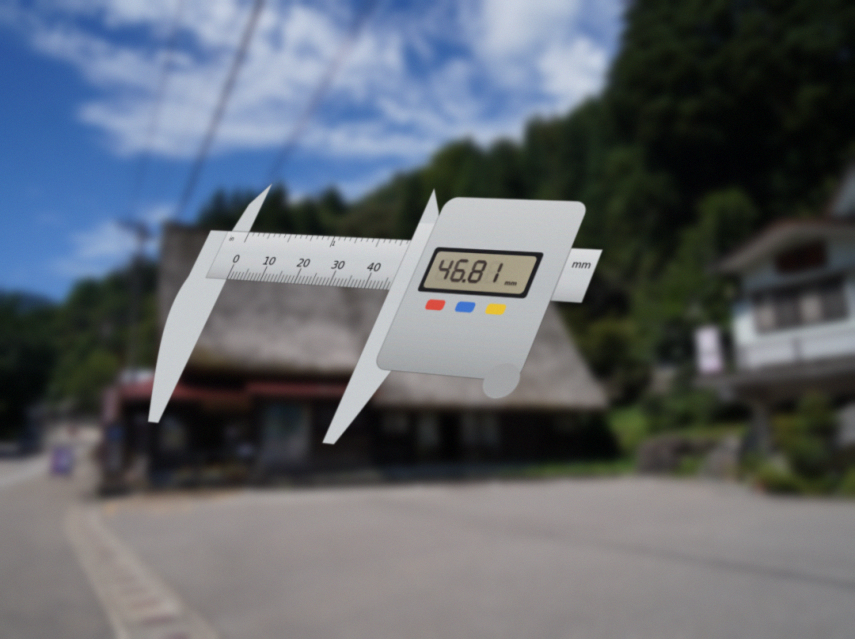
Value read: {"value": 46.81, "unit": "mm"}
